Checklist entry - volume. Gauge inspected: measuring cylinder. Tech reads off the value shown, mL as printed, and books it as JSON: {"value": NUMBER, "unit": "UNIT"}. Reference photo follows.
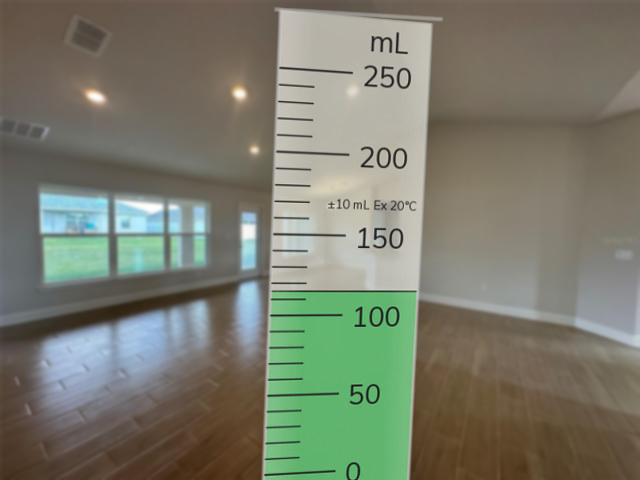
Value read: {"value": 115, "unit": "mL"}
